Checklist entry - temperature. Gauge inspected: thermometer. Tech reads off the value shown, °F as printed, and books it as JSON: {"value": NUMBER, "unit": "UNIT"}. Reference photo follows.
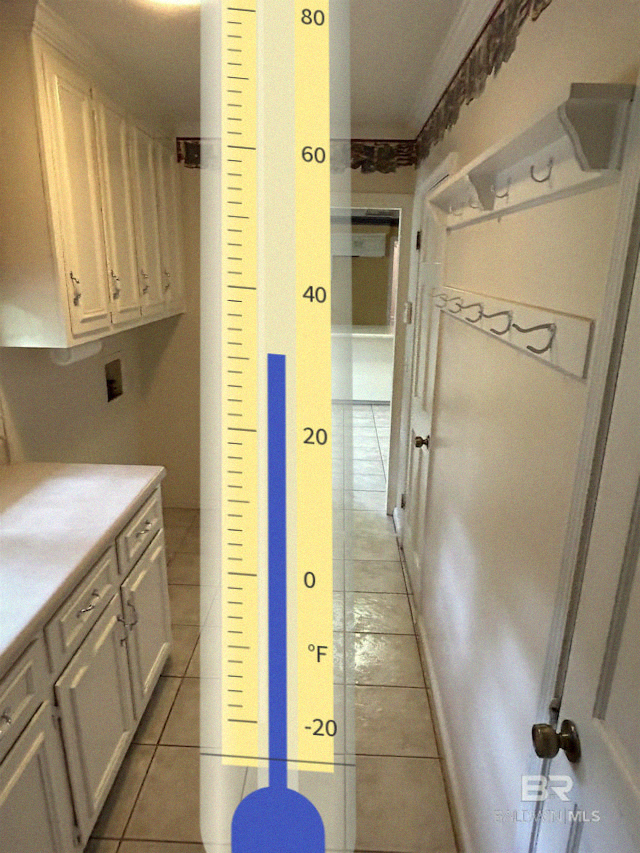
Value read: {"value": 31, "unit": "°F"}
